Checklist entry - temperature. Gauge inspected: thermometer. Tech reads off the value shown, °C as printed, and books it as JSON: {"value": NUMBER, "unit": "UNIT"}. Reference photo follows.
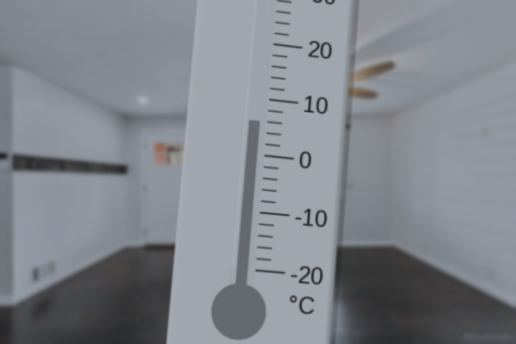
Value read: {"value": 6, "unit": "°C"}
